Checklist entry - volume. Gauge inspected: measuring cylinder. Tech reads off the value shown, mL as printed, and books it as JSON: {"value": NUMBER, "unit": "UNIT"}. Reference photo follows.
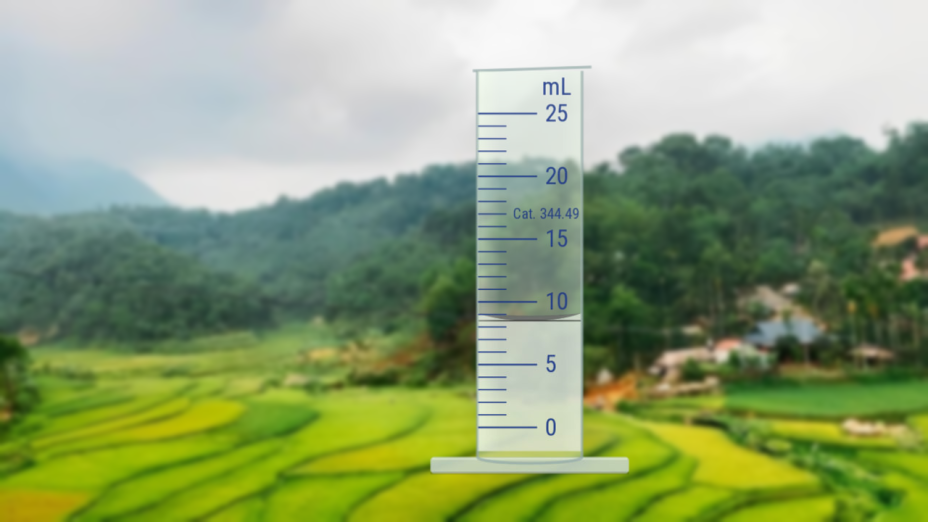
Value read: {"value": 8.5, "unit": "mL"}
